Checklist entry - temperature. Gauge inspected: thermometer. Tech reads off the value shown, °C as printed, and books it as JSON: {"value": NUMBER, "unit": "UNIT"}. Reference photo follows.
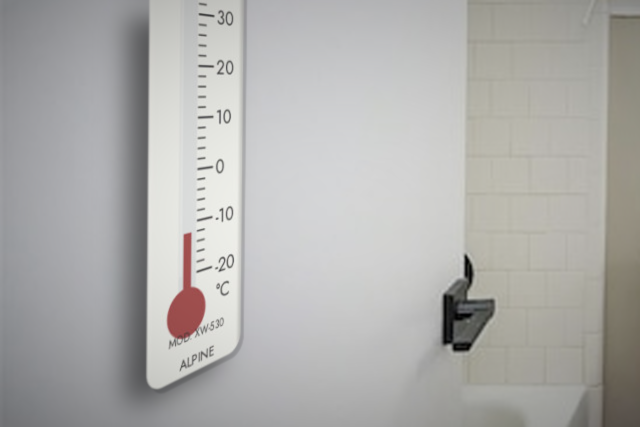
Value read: {"value": -12, "unit": "°C"}
